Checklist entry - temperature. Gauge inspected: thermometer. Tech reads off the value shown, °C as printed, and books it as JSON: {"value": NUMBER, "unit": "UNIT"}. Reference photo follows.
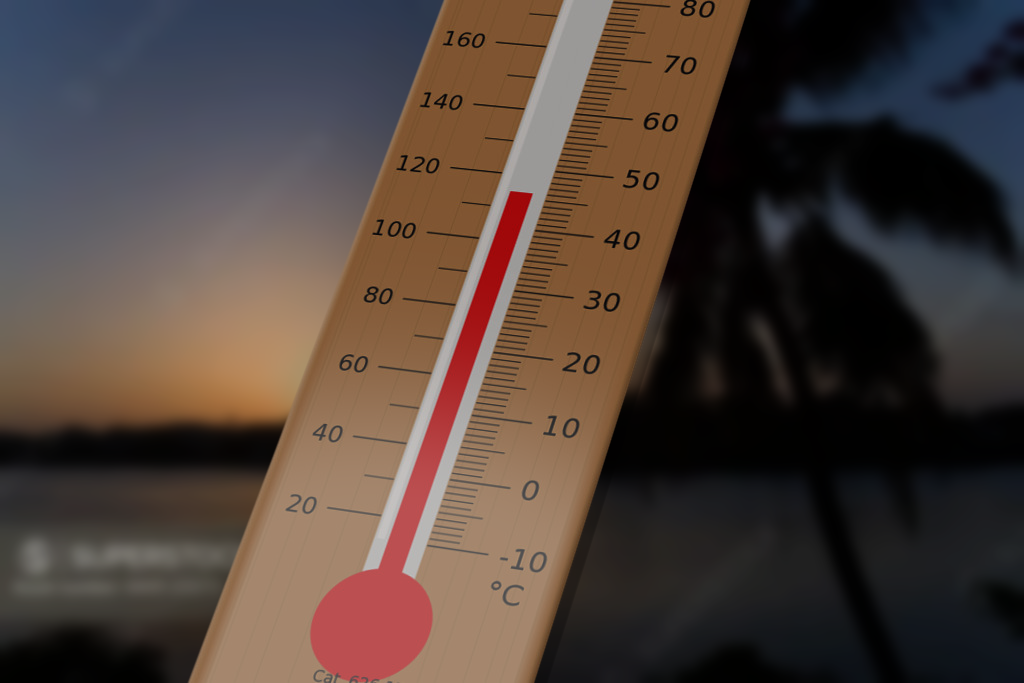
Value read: {"value": 46, "unit": "°C"}
